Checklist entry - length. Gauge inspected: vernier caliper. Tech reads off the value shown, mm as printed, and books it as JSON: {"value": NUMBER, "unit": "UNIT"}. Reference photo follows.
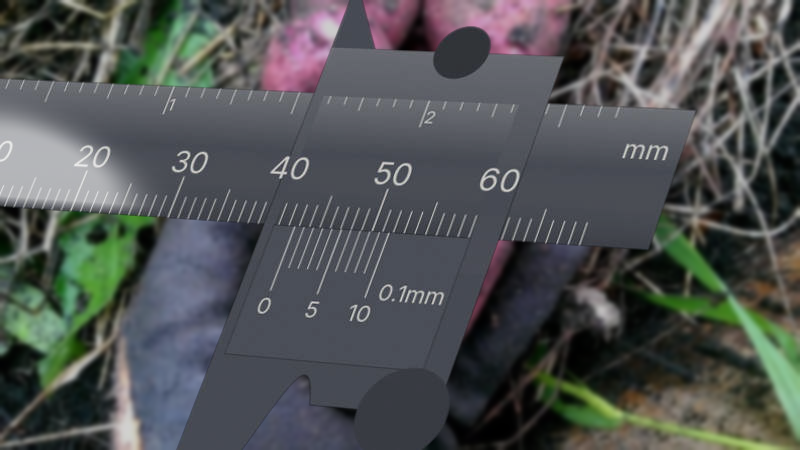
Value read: {"value": 42.6, "unit": "mm"}
